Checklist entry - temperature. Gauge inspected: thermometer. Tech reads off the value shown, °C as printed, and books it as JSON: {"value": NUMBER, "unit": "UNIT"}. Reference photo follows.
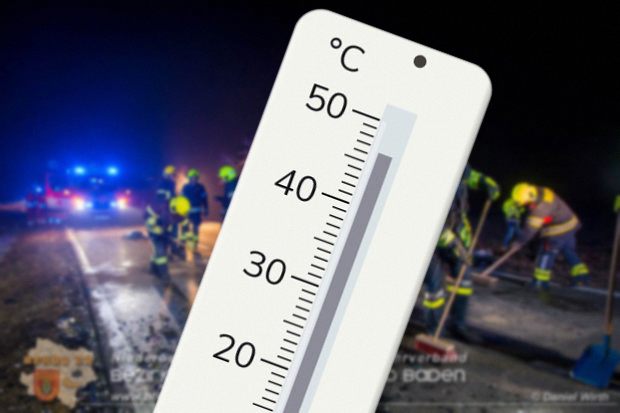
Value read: {"value": 46.5, "unit": "°C"}
